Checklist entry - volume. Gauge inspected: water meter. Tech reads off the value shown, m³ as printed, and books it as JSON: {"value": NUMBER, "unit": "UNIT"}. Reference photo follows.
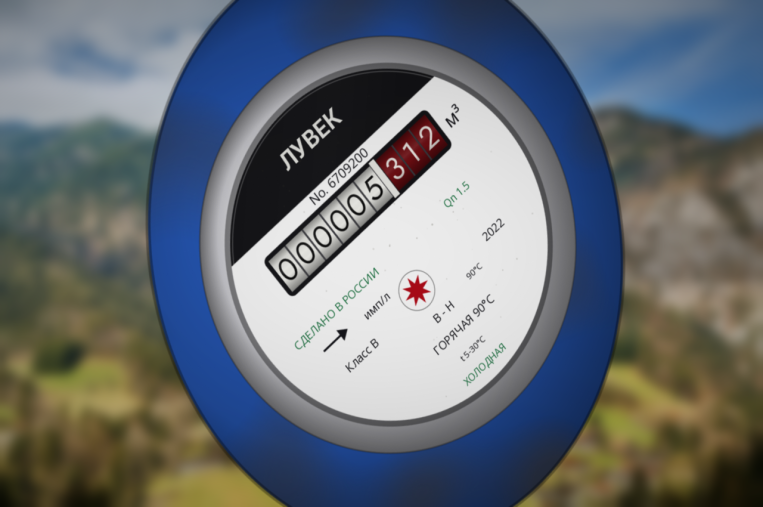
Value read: {"value": 5.312, "unit": "m³"}
